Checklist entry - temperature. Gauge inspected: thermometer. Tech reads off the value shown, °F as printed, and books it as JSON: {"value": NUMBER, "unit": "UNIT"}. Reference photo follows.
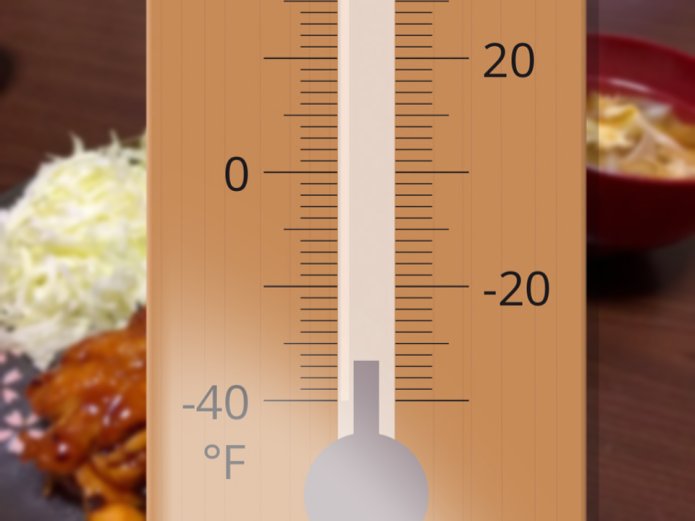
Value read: {"value": -33, "unit": "°F"}
